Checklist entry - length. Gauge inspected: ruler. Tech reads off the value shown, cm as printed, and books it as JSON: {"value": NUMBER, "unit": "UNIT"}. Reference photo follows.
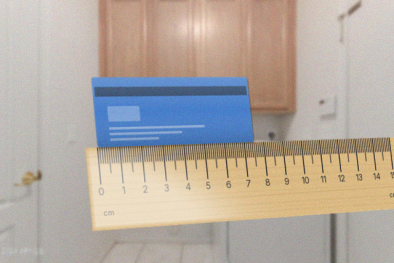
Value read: {"value": 7.5, "unit": "cm"}
